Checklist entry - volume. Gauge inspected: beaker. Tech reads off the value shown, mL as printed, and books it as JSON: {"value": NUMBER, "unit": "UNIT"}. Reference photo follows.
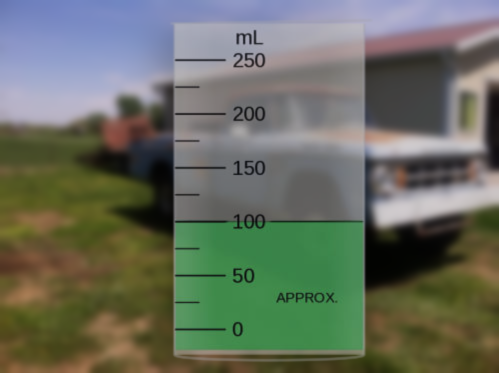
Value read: {"value": 100, "unit": "mL"}
